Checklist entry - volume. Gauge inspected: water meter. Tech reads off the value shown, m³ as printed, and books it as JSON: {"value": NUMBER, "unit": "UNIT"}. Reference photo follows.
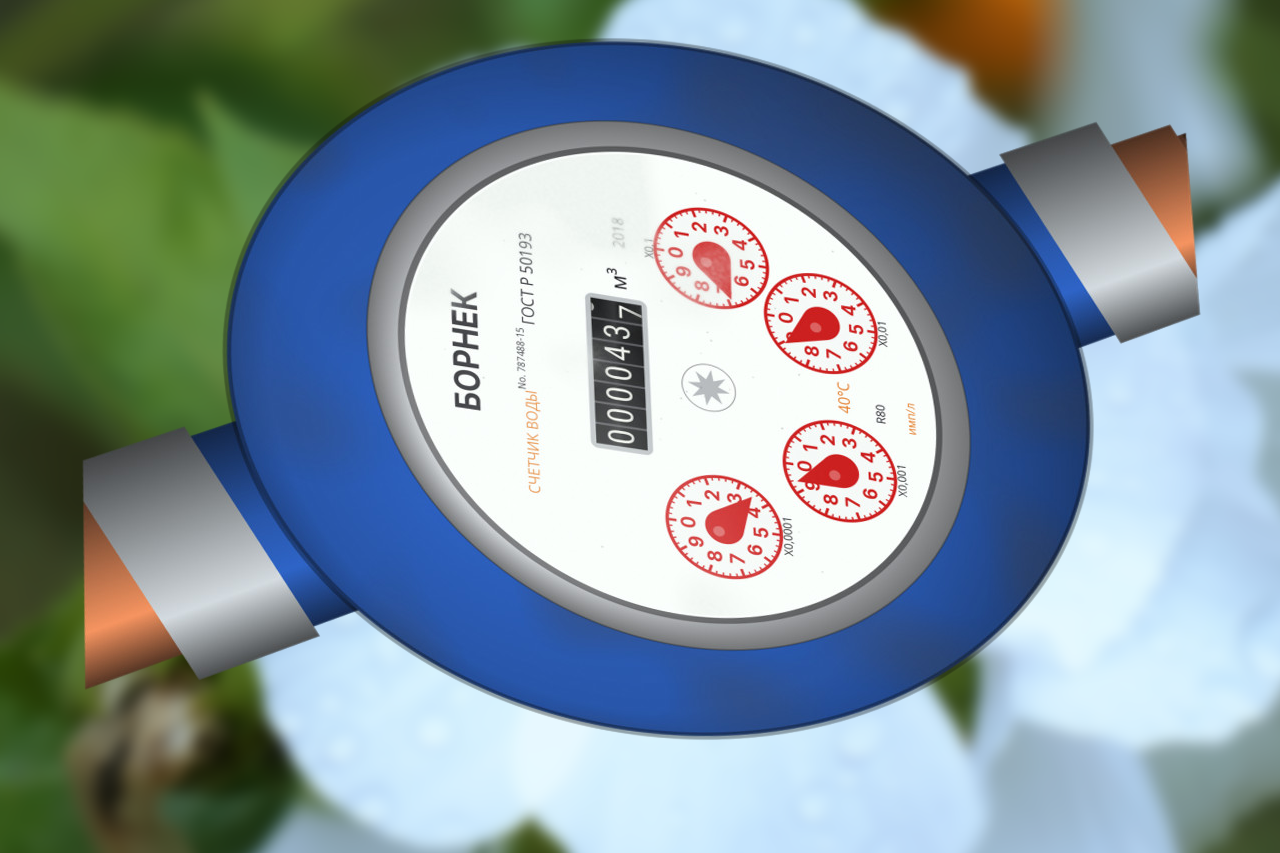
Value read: {"value": 436.6893, "unit": "m³"}
